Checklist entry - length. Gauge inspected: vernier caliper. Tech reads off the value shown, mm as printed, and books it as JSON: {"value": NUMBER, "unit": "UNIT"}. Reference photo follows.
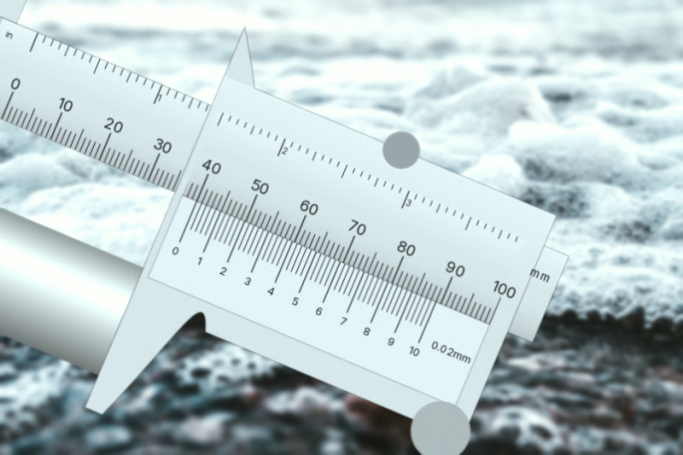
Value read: {"value": 40.0, "unit": "mm"}
